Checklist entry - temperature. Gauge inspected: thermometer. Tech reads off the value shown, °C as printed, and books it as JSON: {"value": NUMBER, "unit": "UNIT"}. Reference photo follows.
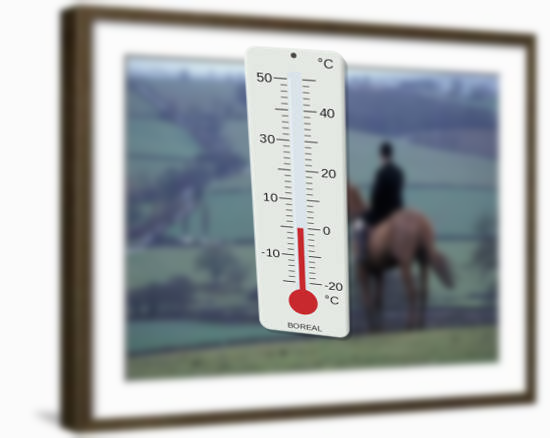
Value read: {"value": 0, "unit": "°C"}
